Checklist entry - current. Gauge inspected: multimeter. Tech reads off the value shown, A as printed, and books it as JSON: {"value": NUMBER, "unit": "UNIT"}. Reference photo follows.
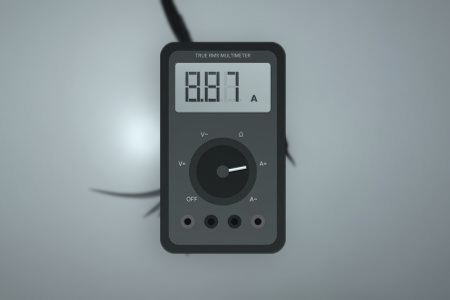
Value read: {"value": 8.87, "unit": "A"}
